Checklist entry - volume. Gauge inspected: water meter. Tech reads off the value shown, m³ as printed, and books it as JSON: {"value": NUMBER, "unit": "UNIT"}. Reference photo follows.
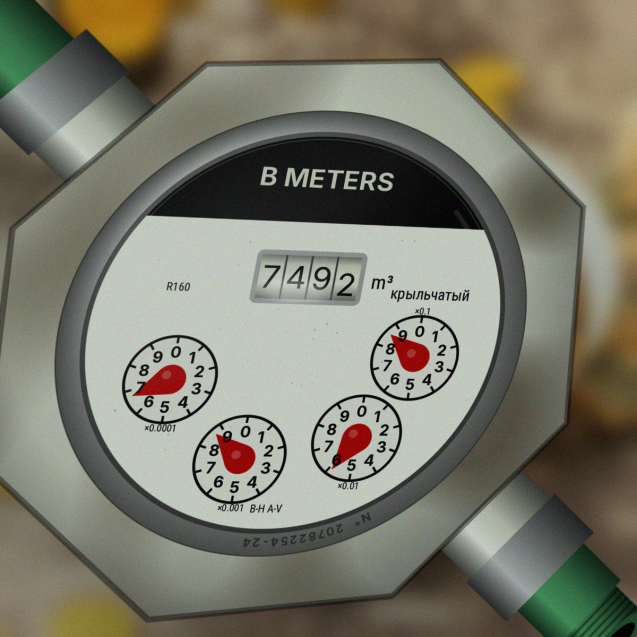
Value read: {"value": 7491.8586, "unit": "m³"}
